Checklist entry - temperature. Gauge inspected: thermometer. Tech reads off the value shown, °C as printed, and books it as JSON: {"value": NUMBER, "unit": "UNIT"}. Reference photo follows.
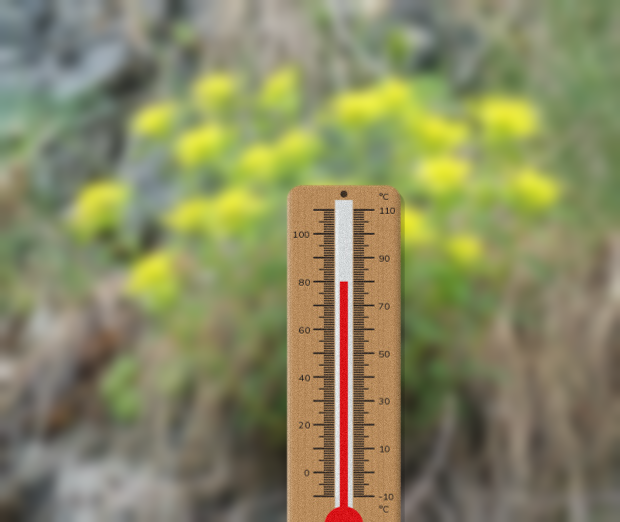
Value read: {"value": 80, "unit": "°C"}
